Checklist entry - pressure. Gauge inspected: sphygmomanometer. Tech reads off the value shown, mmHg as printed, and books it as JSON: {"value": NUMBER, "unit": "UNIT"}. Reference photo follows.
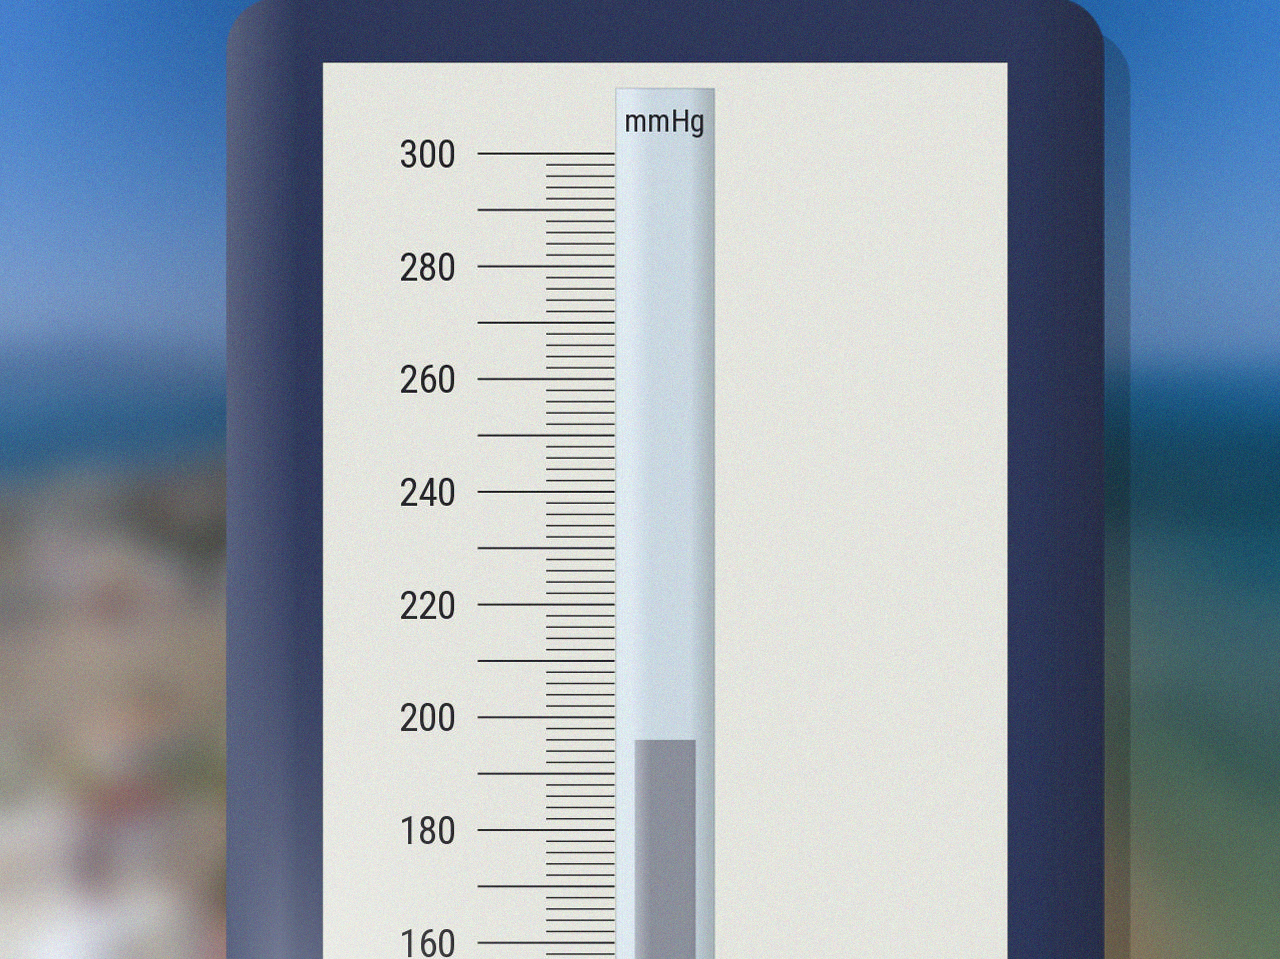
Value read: {"value": 196, "unit": "mmHg"}
